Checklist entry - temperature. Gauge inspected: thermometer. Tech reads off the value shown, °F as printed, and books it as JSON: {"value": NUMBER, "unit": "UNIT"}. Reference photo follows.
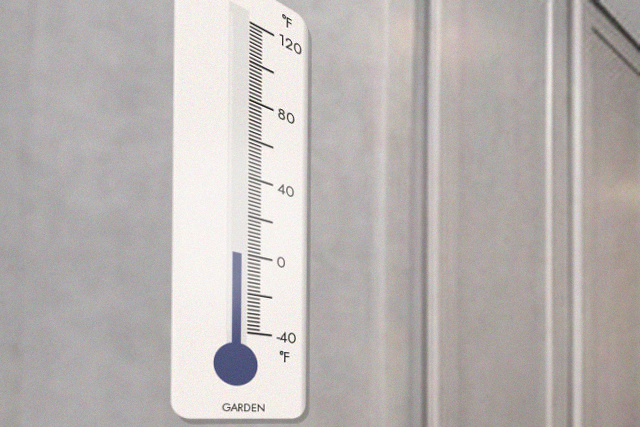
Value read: {"value": 0, "unit": "°F"}
